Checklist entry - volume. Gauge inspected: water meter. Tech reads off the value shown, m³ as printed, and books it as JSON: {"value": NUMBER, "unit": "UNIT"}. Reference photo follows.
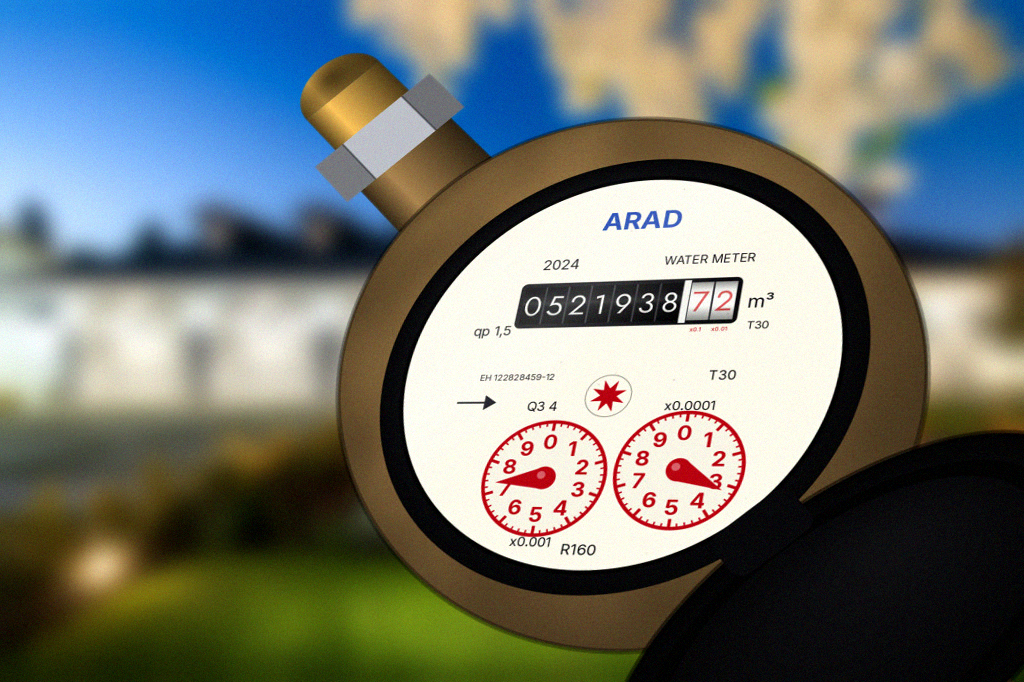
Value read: {"value": 521938.7273, "unit": "m³"}
